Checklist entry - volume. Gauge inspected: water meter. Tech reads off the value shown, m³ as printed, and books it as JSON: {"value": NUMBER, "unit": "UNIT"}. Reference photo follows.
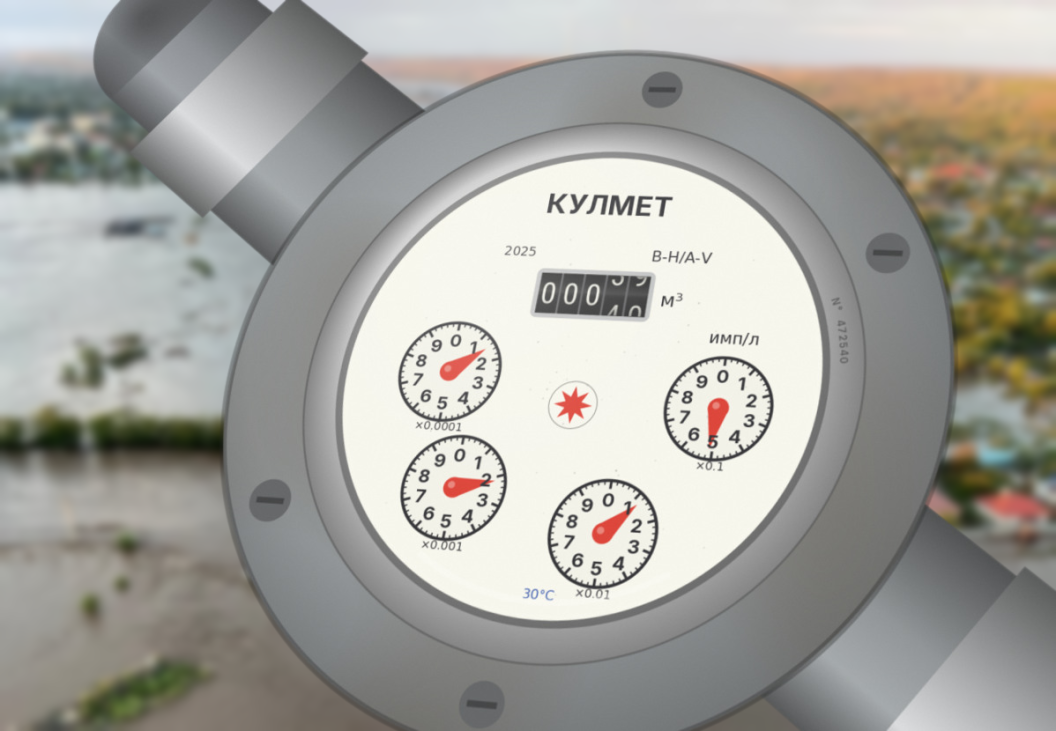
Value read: {"value": 39.5121, "unit": "m³"}
